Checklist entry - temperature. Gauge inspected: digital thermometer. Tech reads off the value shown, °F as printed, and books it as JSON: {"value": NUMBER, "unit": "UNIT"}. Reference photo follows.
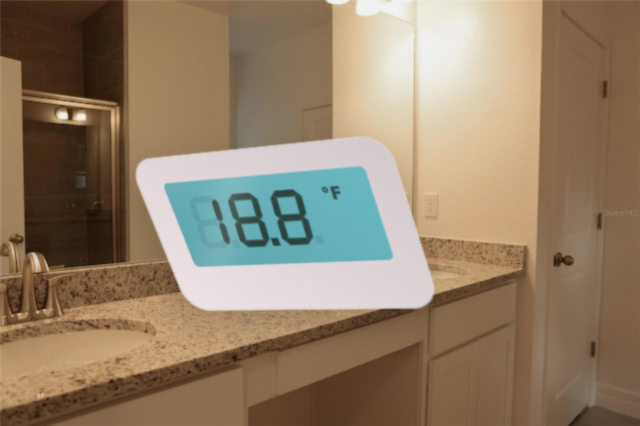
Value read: {"value": 18.8, "unit": "°F"}
